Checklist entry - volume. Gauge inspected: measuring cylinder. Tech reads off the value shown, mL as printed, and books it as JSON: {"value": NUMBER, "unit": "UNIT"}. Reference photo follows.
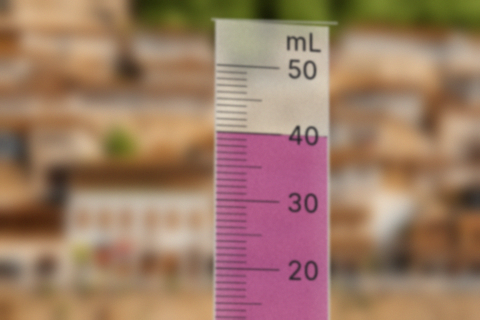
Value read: {"value": 40, "unit": "mL"}
